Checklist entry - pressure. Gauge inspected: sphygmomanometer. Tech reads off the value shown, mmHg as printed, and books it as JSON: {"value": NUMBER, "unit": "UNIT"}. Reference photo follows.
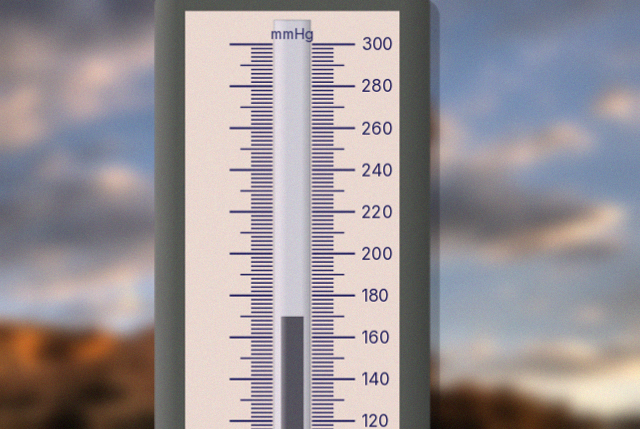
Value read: {"value": 170, "unit": "mmHg"}
